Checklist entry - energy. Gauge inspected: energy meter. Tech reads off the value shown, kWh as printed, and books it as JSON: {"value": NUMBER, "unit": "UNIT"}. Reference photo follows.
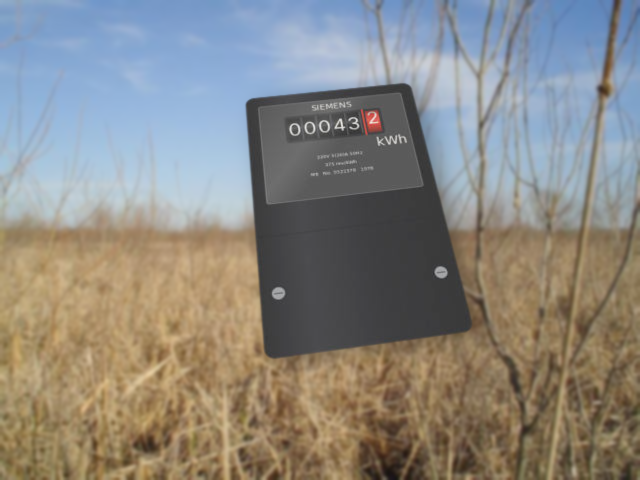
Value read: {"value": 43.2, "unit": "kWh"}
